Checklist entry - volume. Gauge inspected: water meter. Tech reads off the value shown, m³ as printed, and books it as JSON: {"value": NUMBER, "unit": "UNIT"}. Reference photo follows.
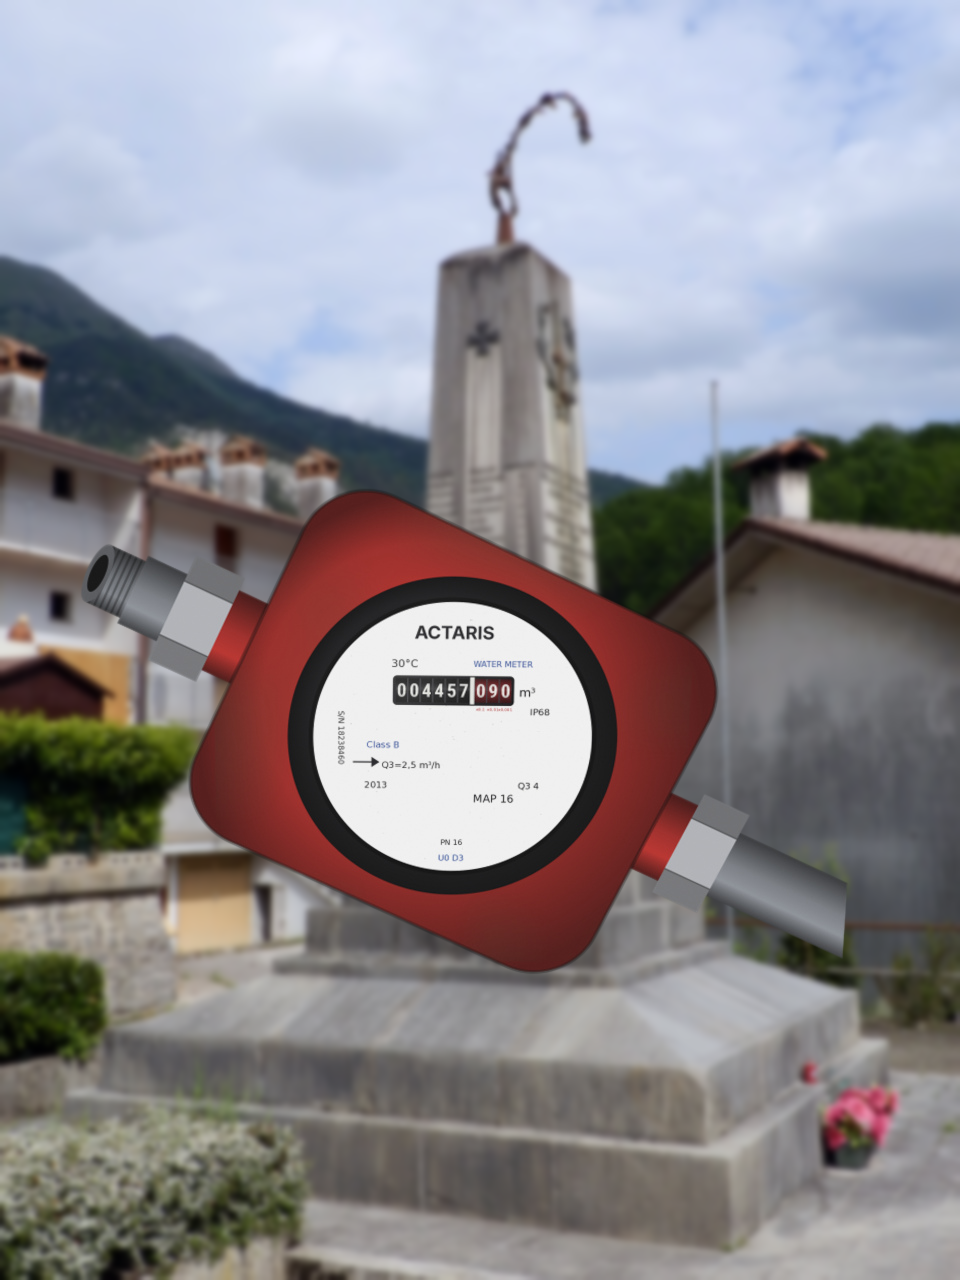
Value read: {"value": 4457.090, "unit": "m³"}
